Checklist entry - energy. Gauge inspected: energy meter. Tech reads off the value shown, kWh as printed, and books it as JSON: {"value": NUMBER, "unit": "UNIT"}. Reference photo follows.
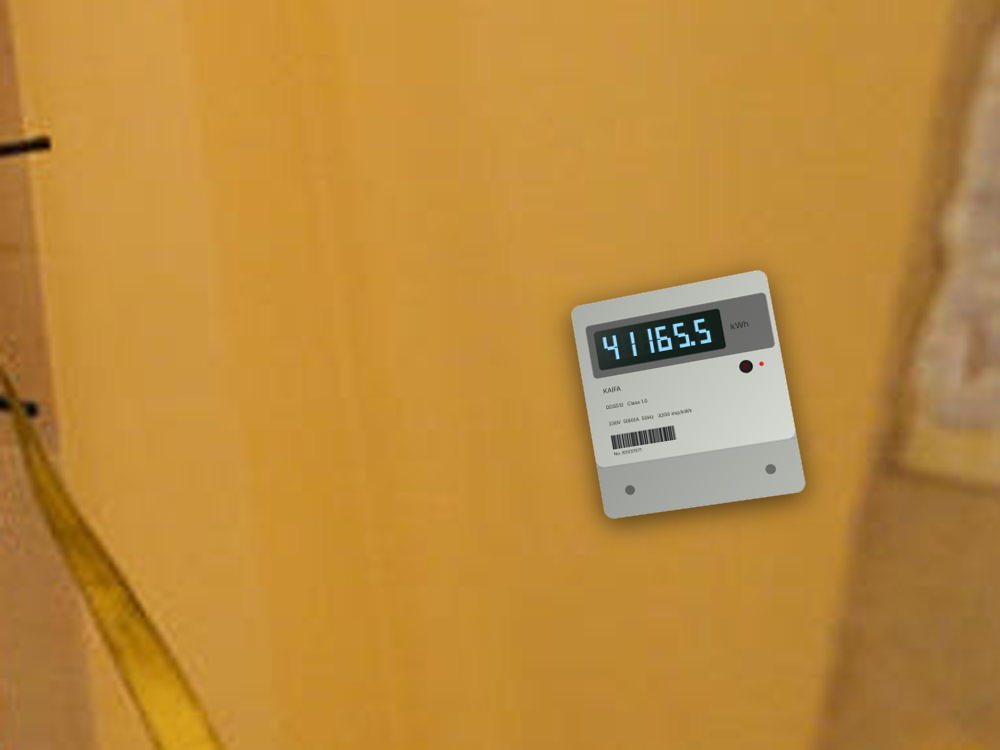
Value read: {"value": 41165.5, "unit": "kWh"}
